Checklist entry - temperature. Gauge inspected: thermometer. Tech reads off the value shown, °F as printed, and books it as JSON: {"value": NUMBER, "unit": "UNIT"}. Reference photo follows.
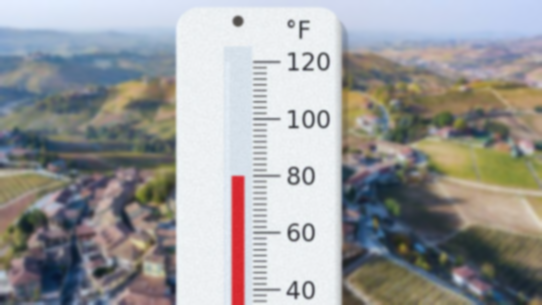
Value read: {"value": 80, "unit": "°F"}
